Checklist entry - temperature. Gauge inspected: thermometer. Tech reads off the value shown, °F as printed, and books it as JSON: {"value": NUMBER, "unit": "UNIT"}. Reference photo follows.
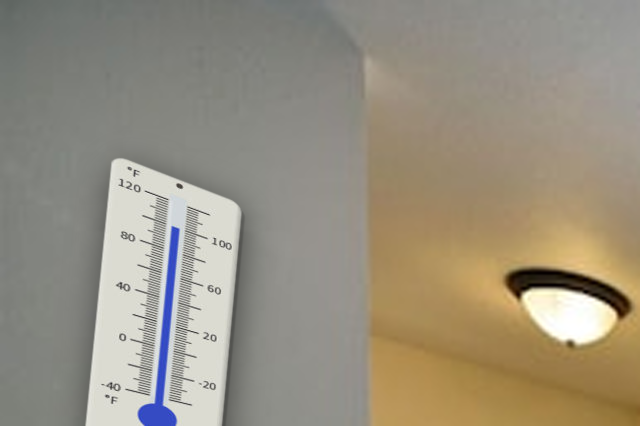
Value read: {"value": 100, "unit": "°F"}
